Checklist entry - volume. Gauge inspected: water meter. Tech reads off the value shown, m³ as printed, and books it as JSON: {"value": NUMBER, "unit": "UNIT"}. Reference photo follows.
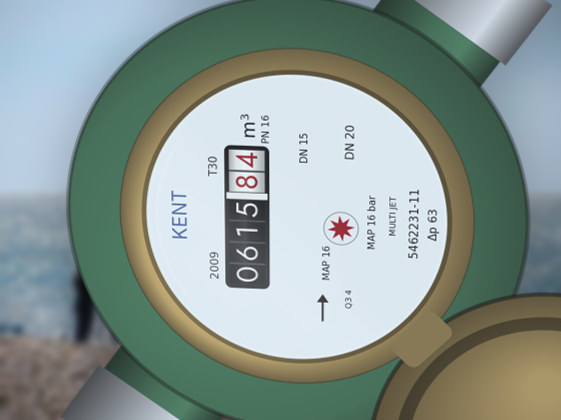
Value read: {"value": 615.84, "unit": "m³"}
